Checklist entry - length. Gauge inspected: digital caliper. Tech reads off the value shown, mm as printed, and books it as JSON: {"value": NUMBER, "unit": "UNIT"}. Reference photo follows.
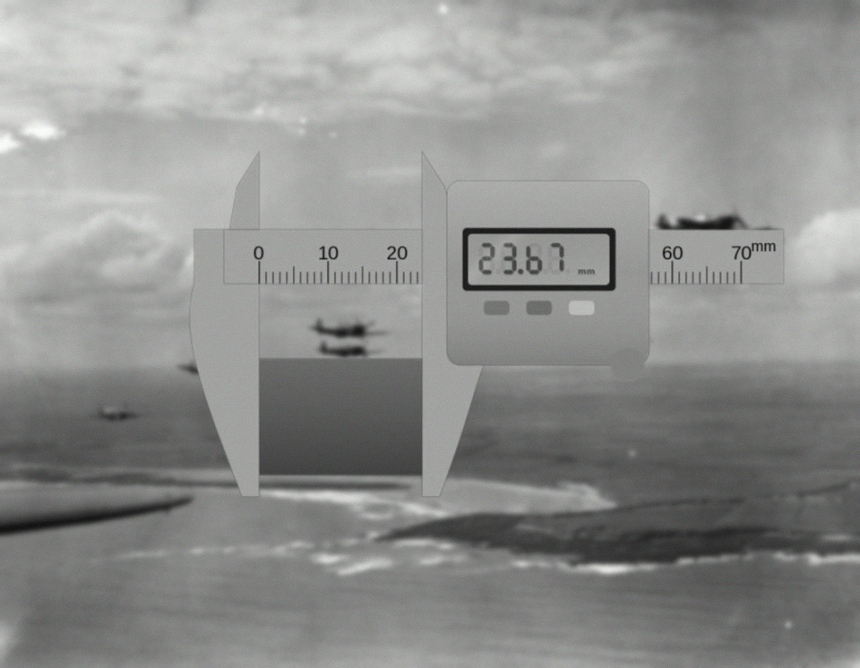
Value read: {"value": 23.67, "unit": "mm"}
